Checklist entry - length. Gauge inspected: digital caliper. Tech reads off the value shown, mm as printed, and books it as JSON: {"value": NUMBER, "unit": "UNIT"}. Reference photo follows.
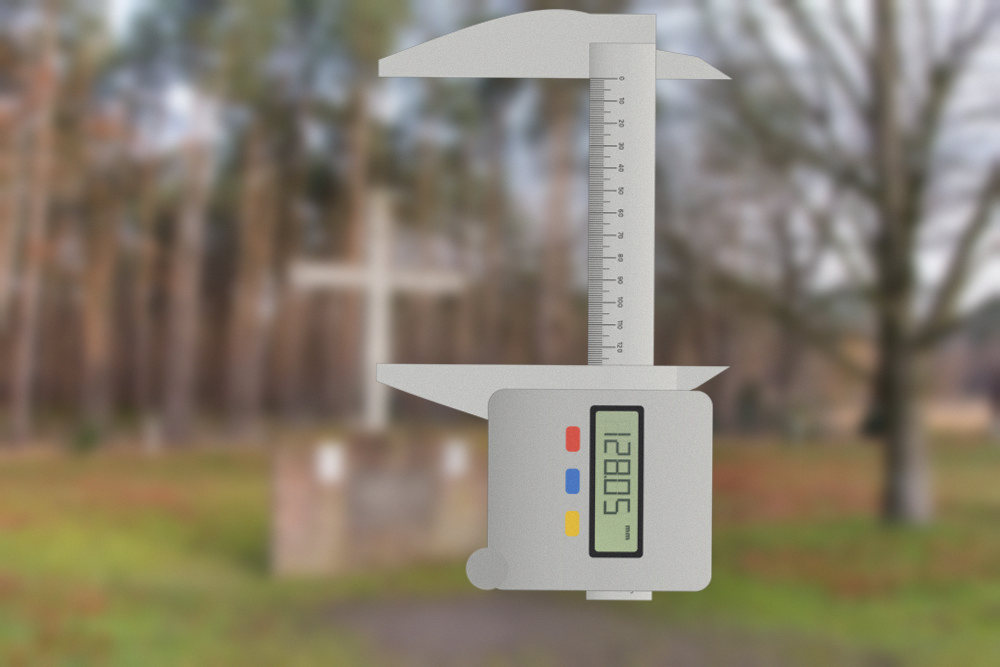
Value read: {"value": 128.05, "unit": "mm"}
